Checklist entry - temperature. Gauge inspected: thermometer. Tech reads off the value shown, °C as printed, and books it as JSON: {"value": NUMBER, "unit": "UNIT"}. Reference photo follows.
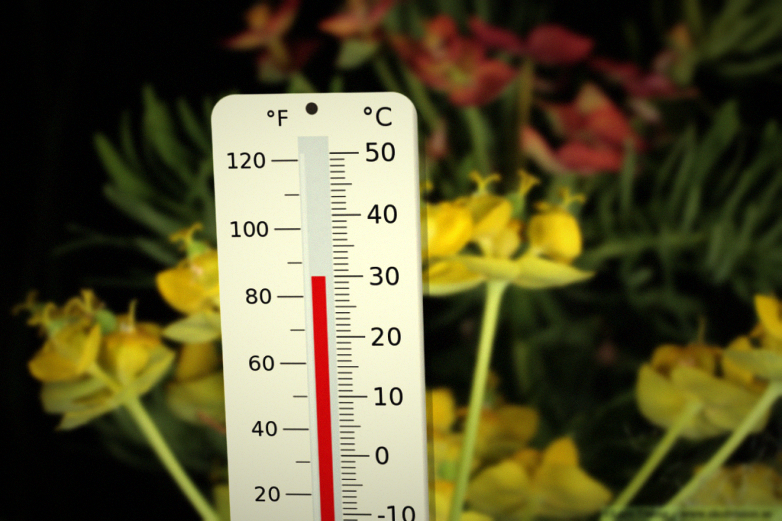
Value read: {"value": 30, "unit": "°C"}
